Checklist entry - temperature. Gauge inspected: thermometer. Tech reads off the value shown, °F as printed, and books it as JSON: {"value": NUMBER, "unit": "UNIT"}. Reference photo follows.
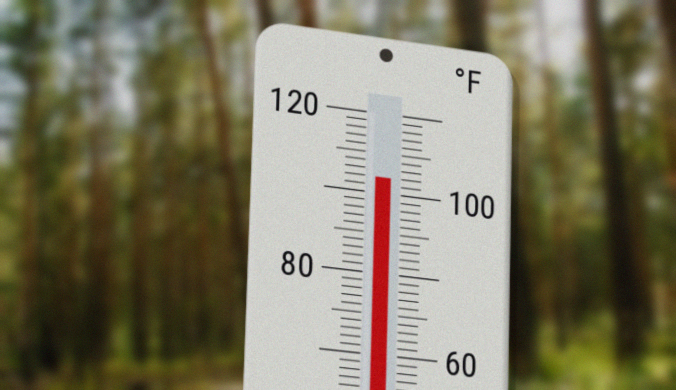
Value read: {"value": 104, "unit": "°F"}
